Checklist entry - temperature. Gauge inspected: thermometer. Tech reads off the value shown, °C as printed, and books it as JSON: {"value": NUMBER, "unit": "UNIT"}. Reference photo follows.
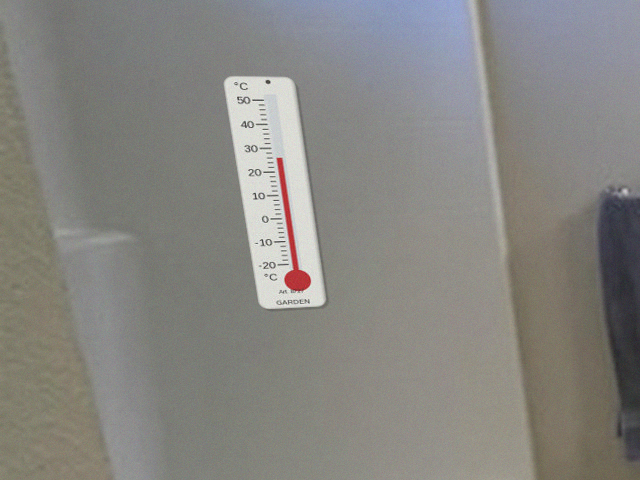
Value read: {"value": 26, "unit": "°C"}
